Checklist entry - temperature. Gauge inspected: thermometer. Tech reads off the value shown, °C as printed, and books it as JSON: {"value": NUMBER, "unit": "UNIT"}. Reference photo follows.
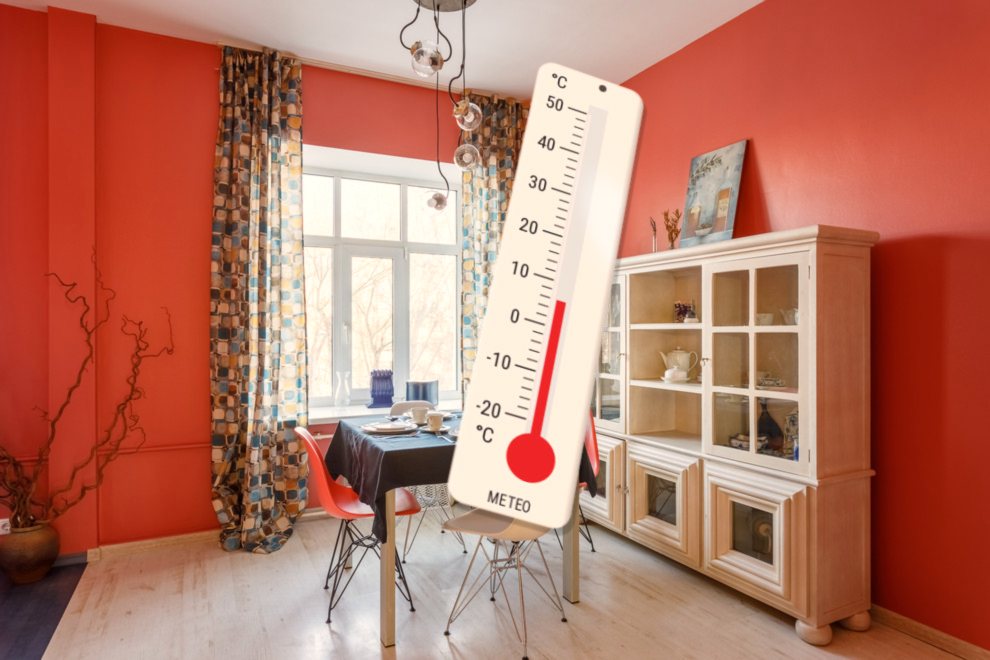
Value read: {"value": 6, "unit": "°C"}
